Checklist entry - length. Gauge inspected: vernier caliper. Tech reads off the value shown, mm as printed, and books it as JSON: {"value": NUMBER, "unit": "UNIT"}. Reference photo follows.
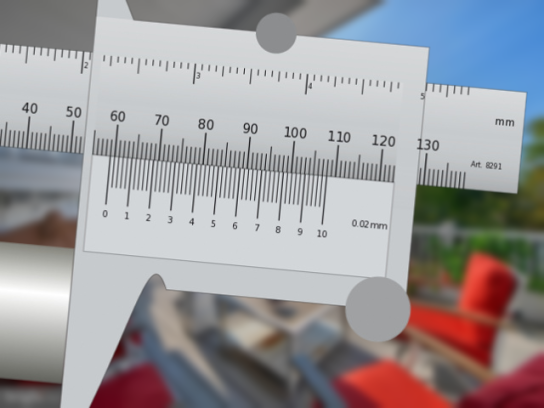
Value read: {"value": 59.0, "unit": "mm"}
